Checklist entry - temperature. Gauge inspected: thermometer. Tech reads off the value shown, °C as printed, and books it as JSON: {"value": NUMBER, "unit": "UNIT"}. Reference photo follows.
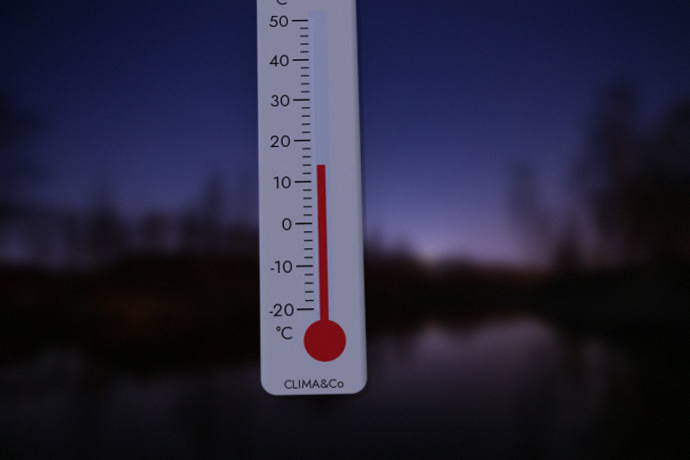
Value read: {"value": 14, "unit": "°C"}
